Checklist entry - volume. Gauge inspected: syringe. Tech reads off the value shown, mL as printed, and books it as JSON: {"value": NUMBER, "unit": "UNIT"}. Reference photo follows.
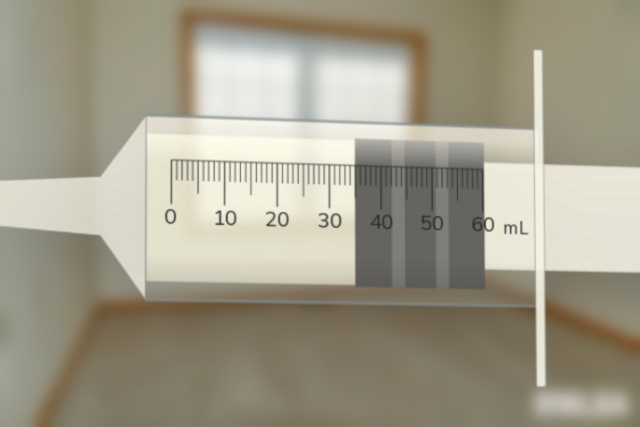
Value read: {"value": 35, "unit": "mL"}
